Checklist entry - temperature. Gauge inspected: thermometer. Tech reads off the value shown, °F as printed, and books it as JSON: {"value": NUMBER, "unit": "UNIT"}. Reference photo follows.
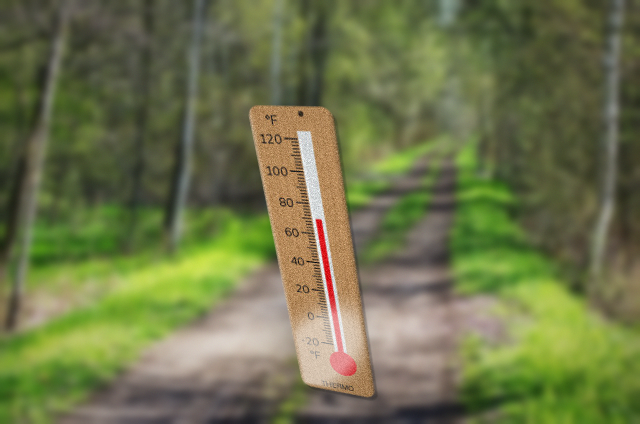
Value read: {"value": 70, "unit": "°F"}
